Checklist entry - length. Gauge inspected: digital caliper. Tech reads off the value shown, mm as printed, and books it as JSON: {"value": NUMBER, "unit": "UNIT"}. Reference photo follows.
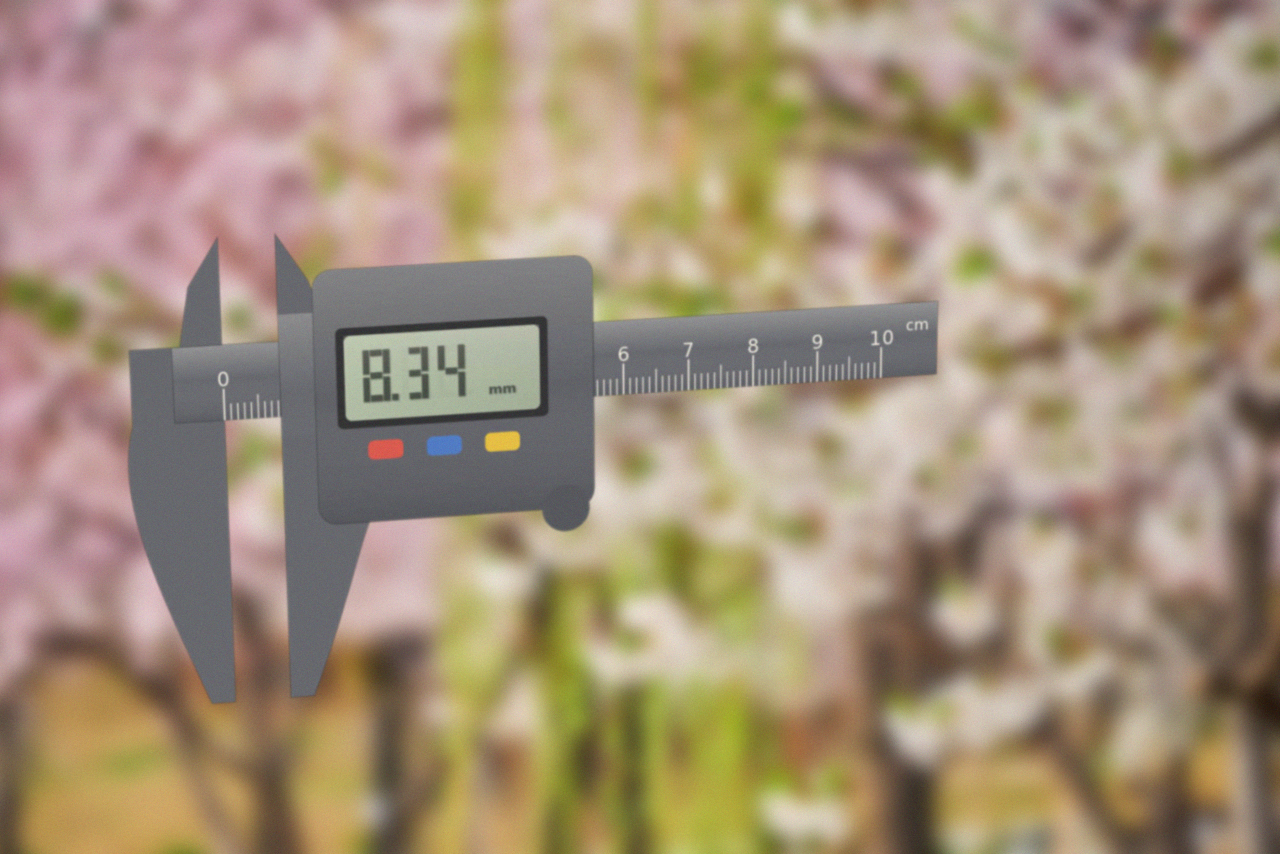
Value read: {"value": 8.34, "unit": "mm"}
